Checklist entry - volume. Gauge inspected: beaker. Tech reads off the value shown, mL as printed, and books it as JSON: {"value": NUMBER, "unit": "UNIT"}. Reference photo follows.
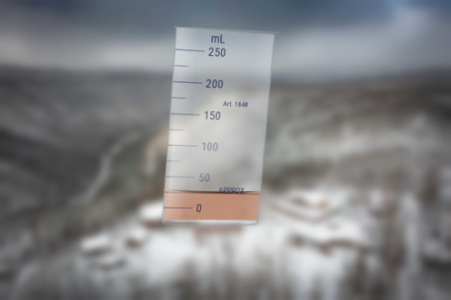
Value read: {"value": 25, "unit": "mL"}
